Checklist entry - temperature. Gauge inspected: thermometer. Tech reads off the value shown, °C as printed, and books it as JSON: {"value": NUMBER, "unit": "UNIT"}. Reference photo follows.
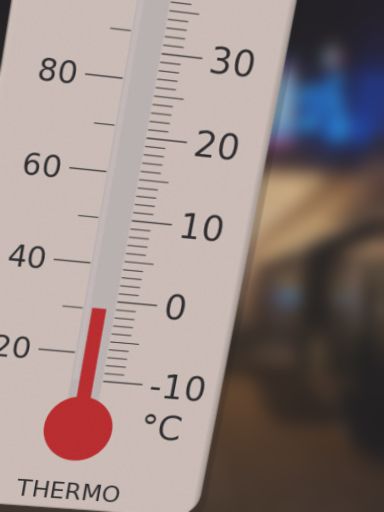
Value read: {"value": -1, "unit": "°C"}
